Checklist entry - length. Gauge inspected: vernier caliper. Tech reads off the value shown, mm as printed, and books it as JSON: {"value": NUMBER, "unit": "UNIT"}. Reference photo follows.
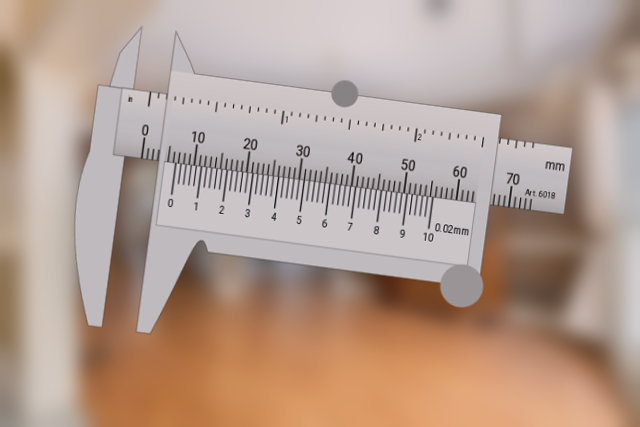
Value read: {"value": 6.5, "unit": "mm"}
